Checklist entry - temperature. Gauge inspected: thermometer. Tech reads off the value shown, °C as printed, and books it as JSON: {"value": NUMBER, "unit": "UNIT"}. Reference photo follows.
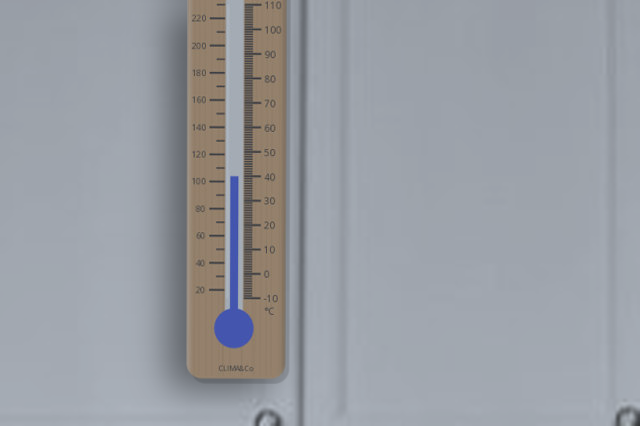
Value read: {"value": 40, "unit": "°C"}
